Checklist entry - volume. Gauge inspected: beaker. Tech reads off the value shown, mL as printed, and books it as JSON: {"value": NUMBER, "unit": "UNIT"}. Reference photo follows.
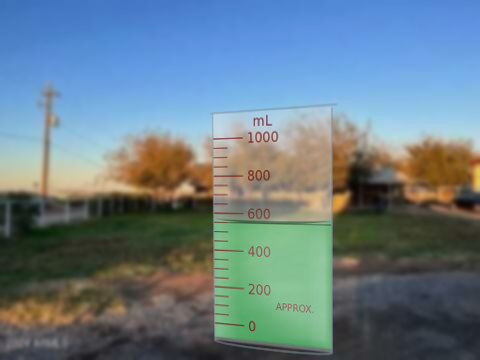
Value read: {"value": 550, "unit": "mL"}
